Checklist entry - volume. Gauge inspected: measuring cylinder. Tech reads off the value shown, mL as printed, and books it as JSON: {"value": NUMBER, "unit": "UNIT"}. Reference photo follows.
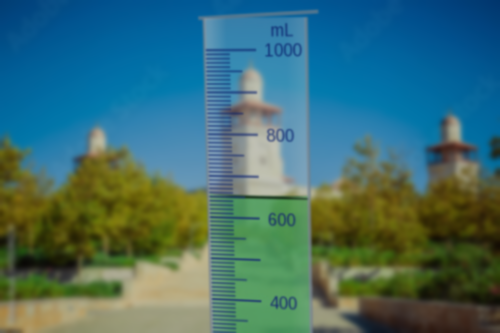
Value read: {"value": 650, "unit": "mL"}
